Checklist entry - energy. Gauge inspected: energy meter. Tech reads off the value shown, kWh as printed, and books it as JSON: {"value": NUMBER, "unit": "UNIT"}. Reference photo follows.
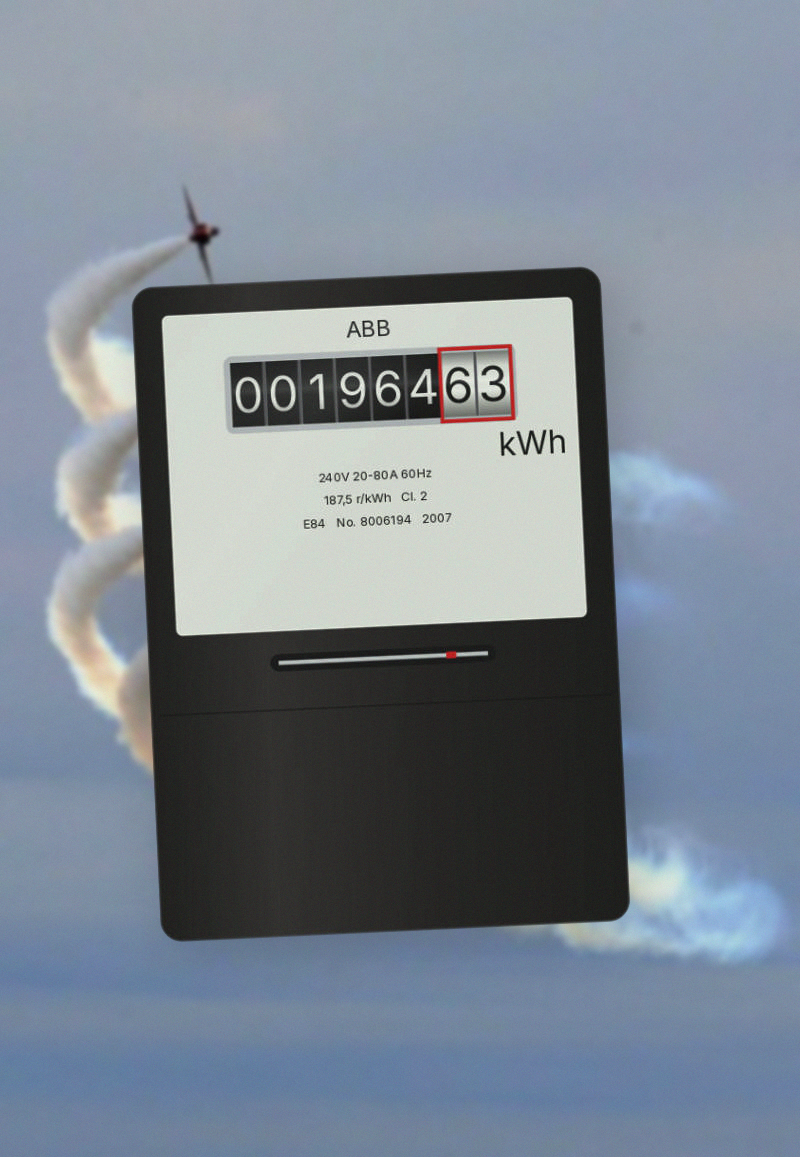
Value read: {"value": 1964.63, "unit": "kWh"}
